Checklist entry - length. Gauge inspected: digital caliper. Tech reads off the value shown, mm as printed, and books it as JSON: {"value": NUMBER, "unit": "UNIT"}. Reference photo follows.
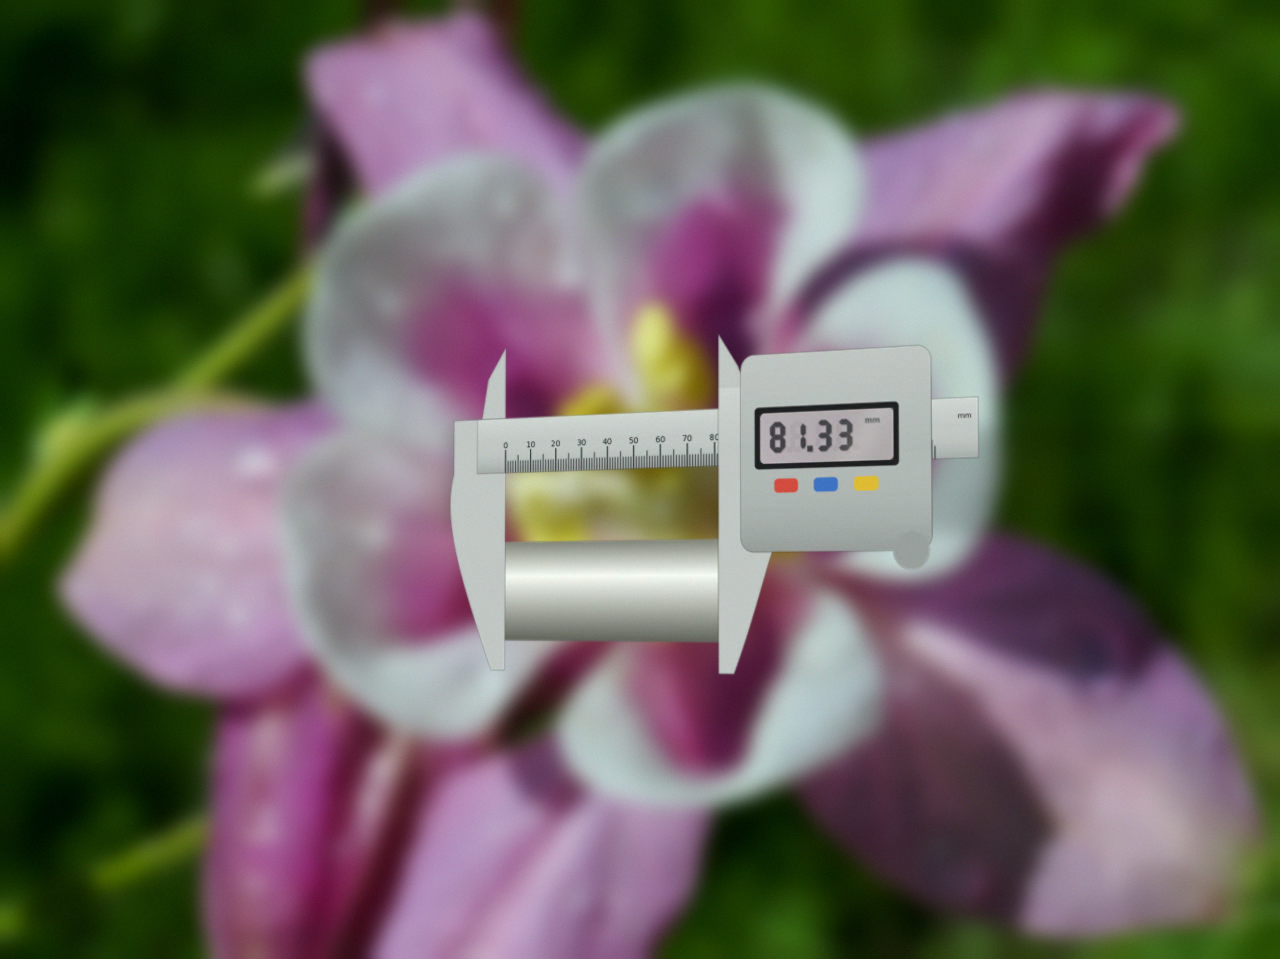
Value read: {"value": 81.33, "unit": "mm"}
